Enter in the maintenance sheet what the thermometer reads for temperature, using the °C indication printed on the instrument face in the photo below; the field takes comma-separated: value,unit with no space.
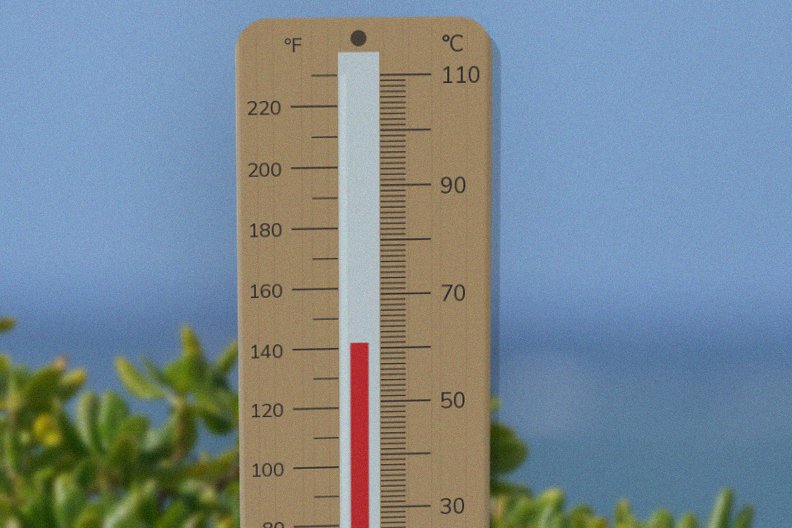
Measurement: 61,°C
